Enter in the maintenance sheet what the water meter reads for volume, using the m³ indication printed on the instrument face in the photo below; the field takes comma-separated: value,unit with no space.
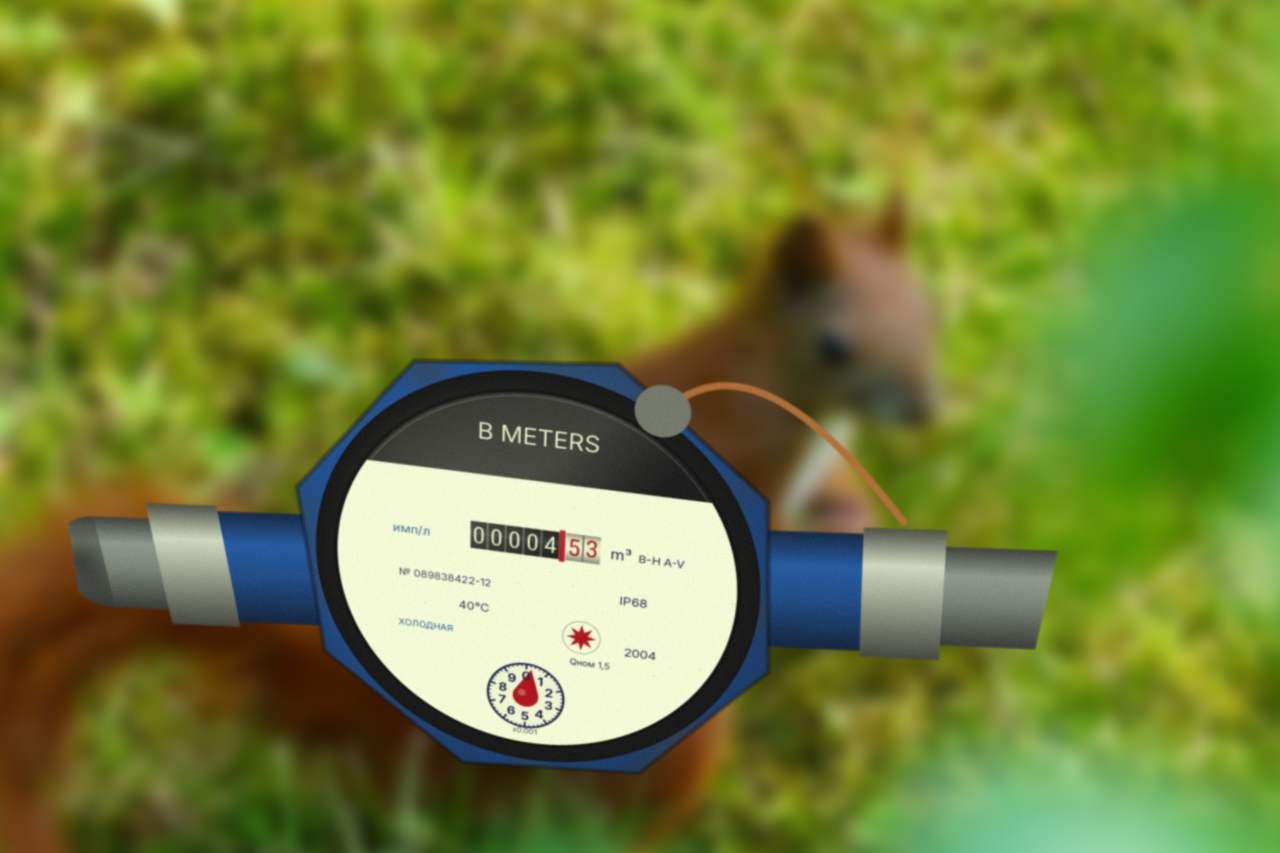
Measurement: 4.530,m³
